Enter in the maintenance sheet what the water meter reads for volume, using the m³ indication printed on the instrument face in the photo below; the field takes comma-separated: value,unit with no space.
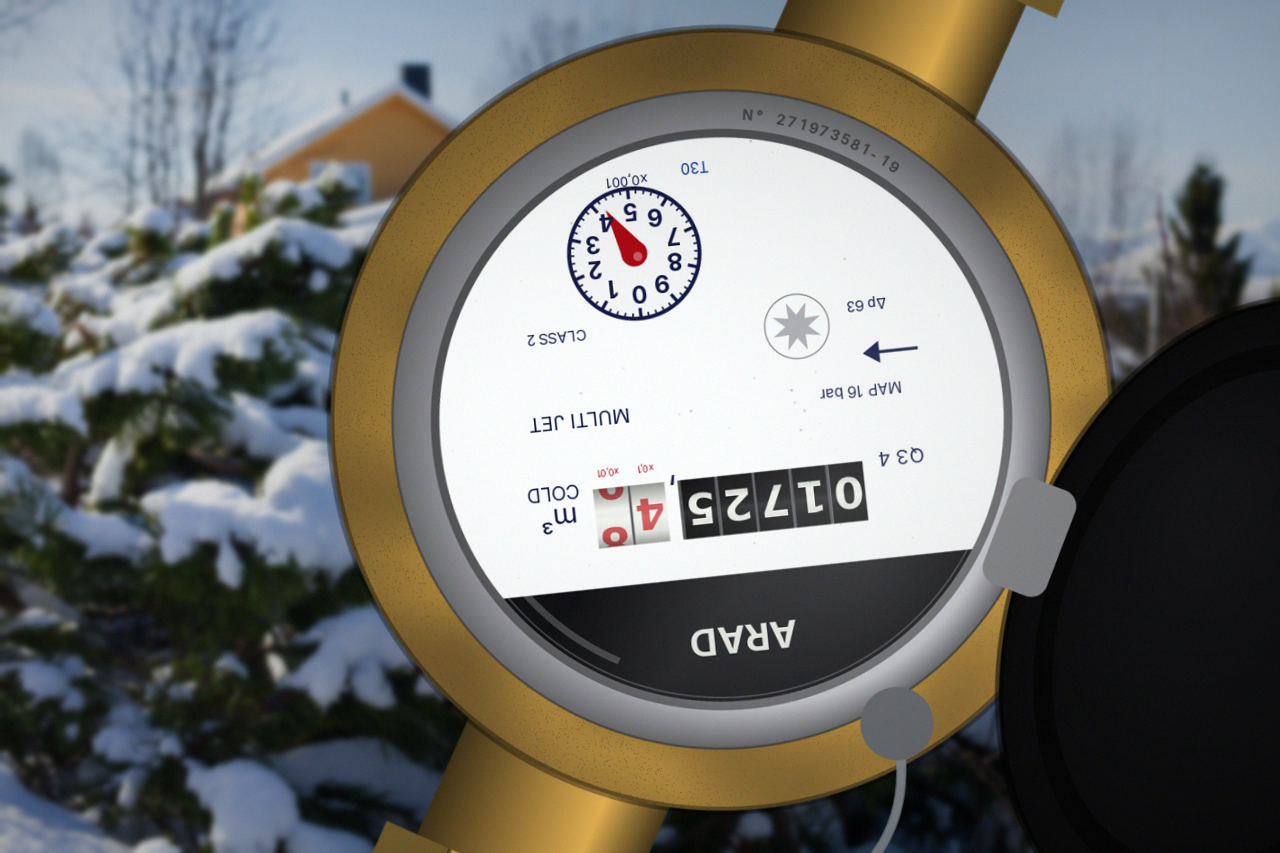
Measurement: 1725.484,m³
